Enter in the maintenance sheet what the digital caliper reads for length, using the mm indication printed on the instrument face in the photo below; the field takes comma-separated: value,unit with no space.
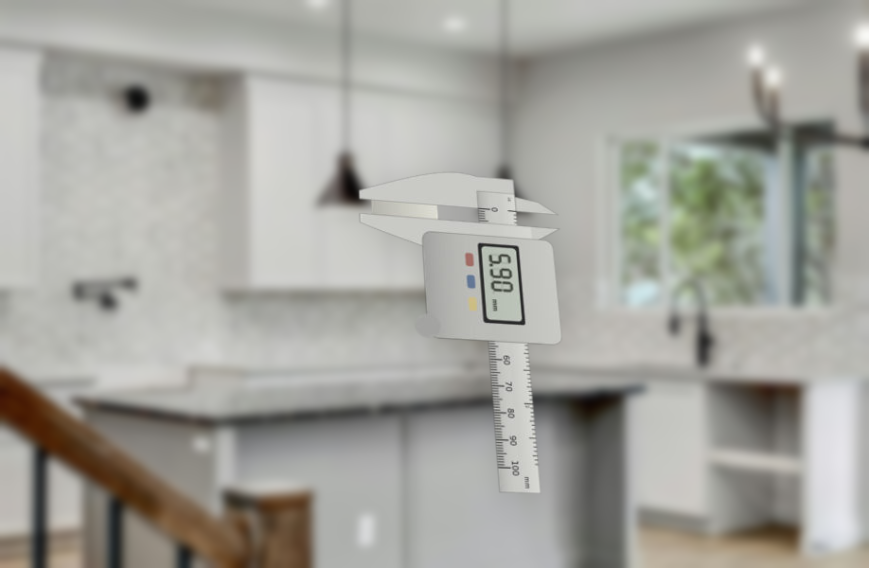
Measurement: 5.90,mm
